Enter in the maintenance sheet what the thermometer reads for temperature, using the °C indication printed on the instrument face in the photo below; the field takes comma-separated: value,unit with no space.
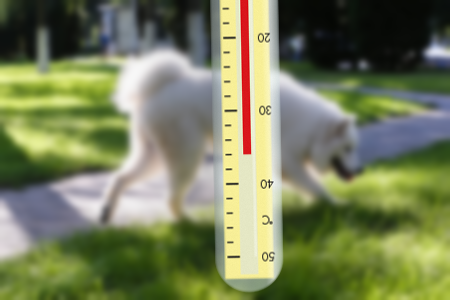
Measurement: 36,°C
